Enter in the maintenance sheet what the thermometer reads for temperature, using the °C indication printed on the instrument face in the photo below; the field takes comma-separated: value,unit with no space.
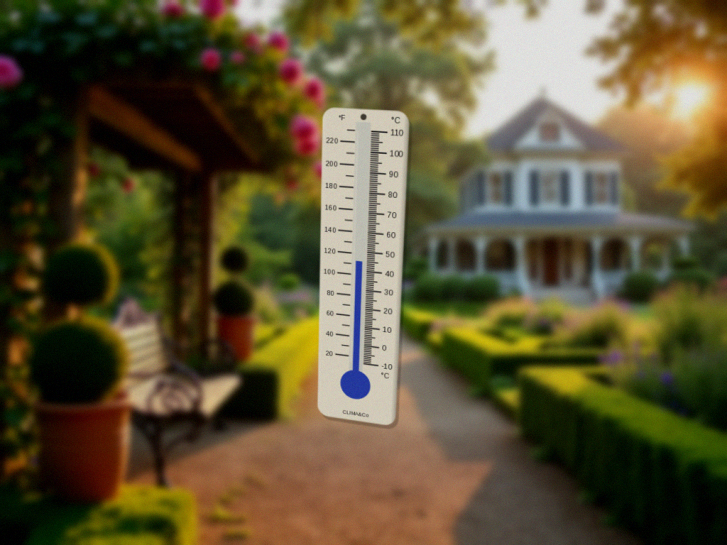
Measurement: 45,°C
